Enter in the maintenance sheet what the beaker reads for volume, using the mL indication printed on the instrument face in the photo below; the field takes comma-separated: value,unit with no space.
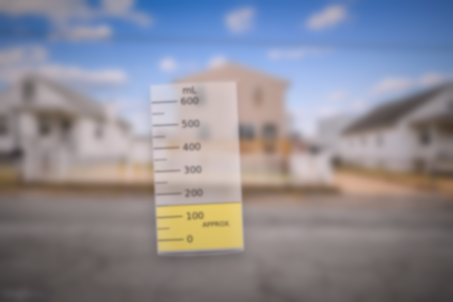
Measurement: 150,mL
